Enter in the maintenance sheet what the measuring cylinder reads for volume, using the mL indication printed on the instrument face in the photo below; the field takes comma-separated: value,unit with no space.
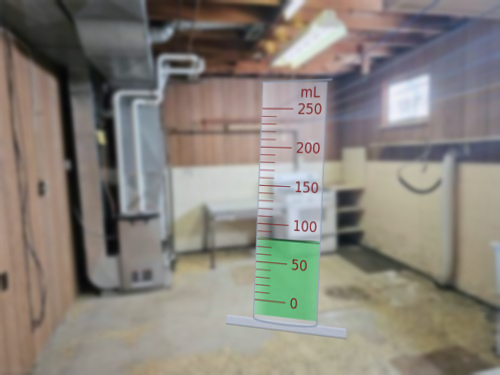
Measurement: 80,mL
